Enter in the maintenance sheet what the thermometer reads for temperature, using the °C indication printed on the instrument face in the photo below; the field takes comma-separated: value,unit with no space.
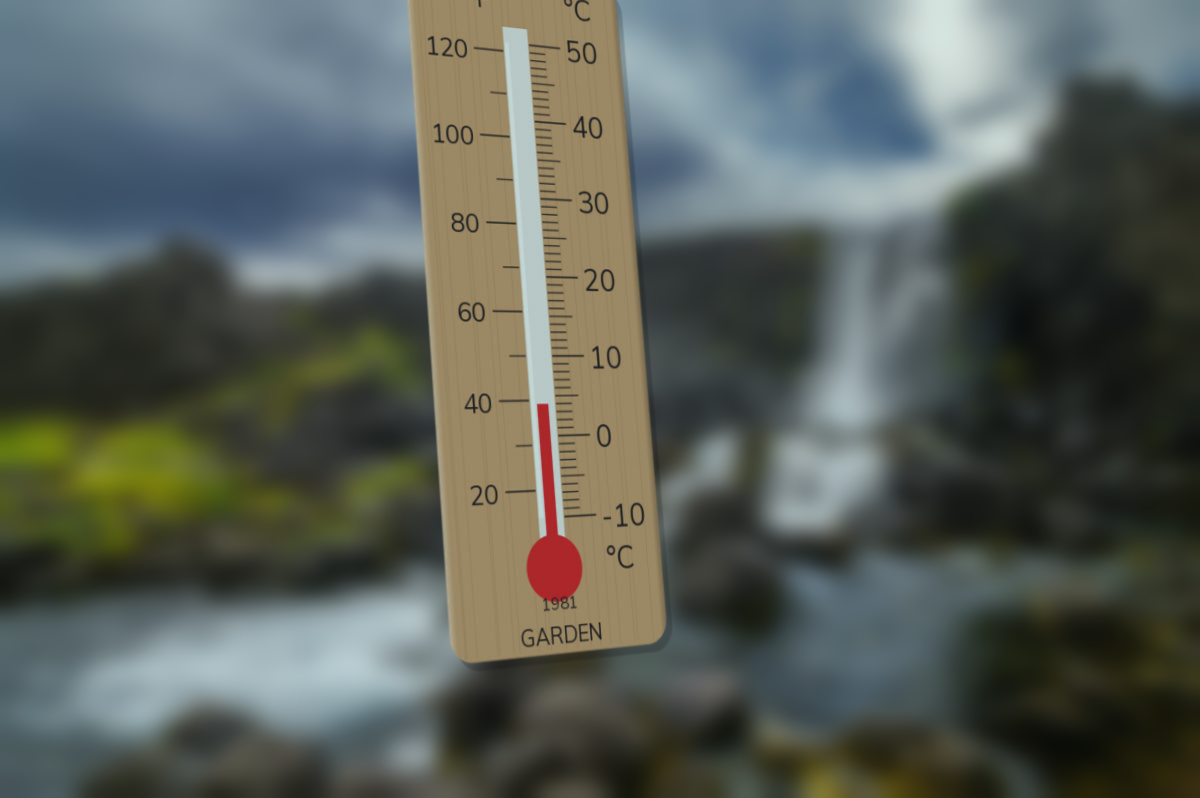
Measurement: 4,°C
